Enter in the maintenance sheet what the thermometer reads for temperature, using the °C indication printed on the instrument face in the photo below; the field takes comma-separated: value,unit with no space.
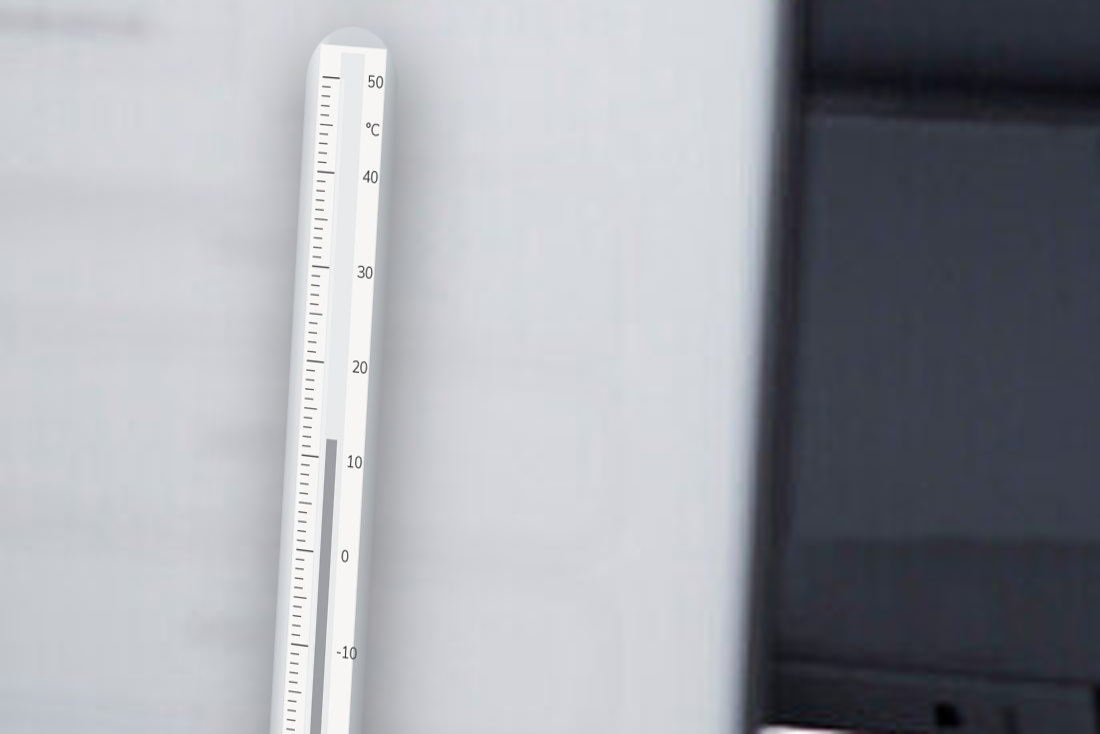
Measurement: 12,°C
